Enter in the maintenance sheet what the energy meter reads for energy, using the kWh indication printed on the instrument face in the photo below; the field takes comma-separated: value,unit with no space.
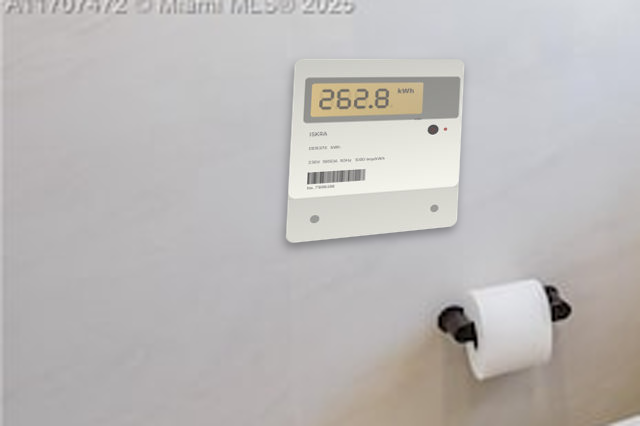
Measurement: 262.8,kWh
